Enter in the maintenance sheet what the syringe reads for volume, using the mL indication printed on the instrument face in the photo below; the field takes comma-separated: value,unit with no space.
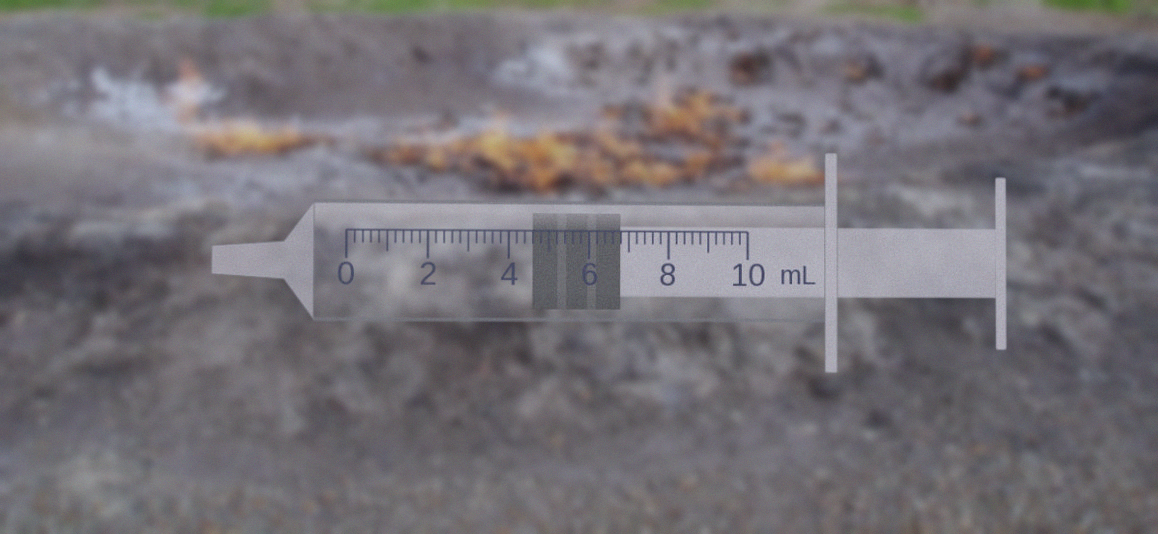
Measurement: 4.6,mL
